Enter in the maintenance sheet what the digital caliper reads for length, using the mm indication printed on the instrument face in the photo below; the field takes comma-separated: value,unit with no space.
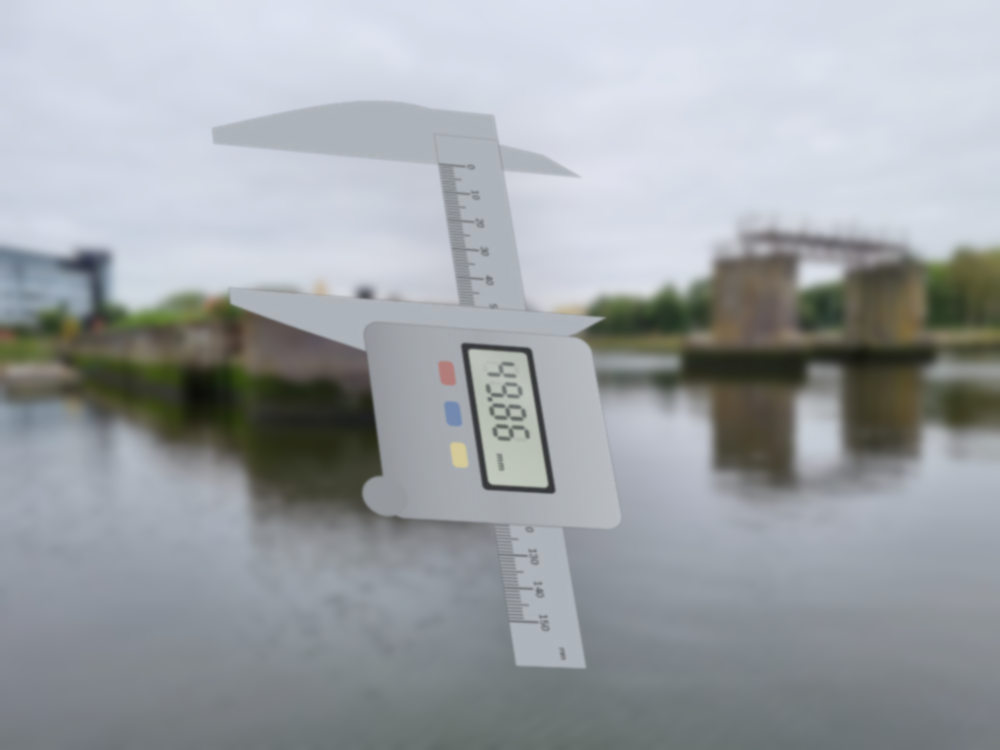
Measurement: 49.86,mm
